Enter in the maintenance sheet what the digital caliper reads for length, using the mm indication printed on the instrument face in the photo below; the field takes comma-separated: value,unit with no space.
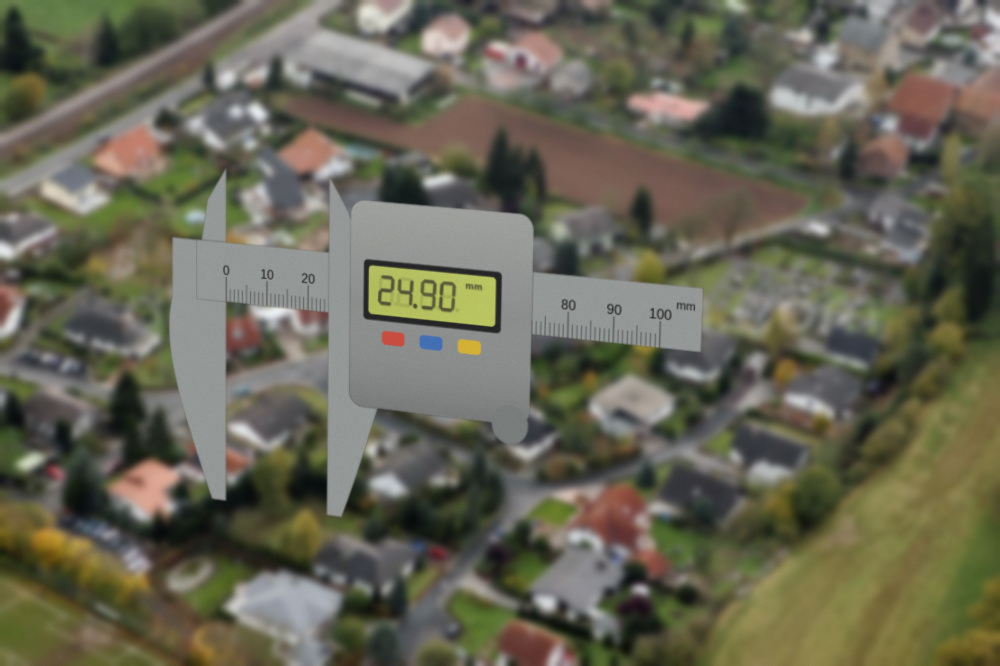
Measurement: 24.90,mm
